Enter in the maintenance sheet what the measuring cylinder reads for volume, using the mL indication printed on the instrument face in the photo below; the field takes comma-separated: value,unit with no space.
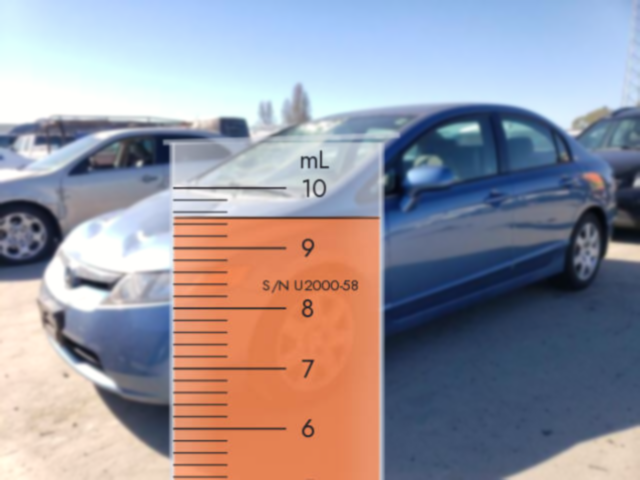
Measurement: 9.5,mL
